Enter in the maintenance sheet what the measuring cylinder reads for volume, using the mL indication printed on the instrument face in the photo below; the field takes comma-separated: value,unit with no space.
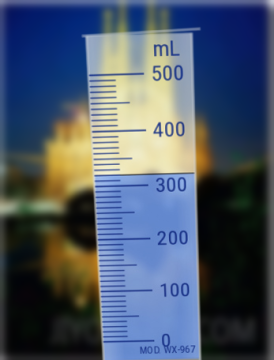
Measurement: 320,mL
